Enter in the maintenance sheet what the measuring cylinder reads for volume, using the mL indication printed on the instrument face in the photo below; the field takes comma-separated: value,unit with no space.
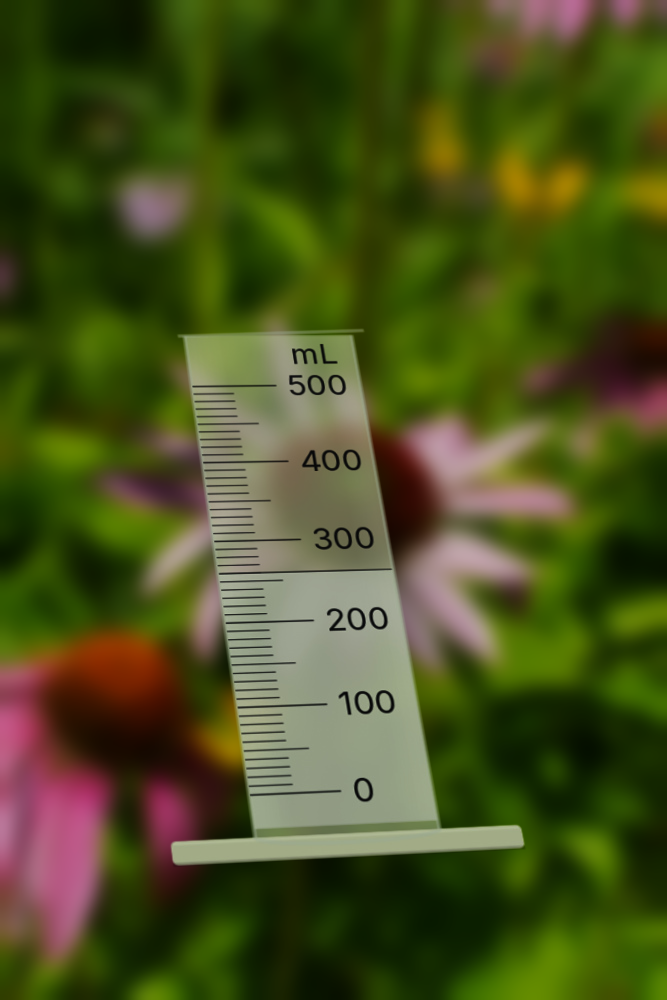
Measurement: 260,mL
